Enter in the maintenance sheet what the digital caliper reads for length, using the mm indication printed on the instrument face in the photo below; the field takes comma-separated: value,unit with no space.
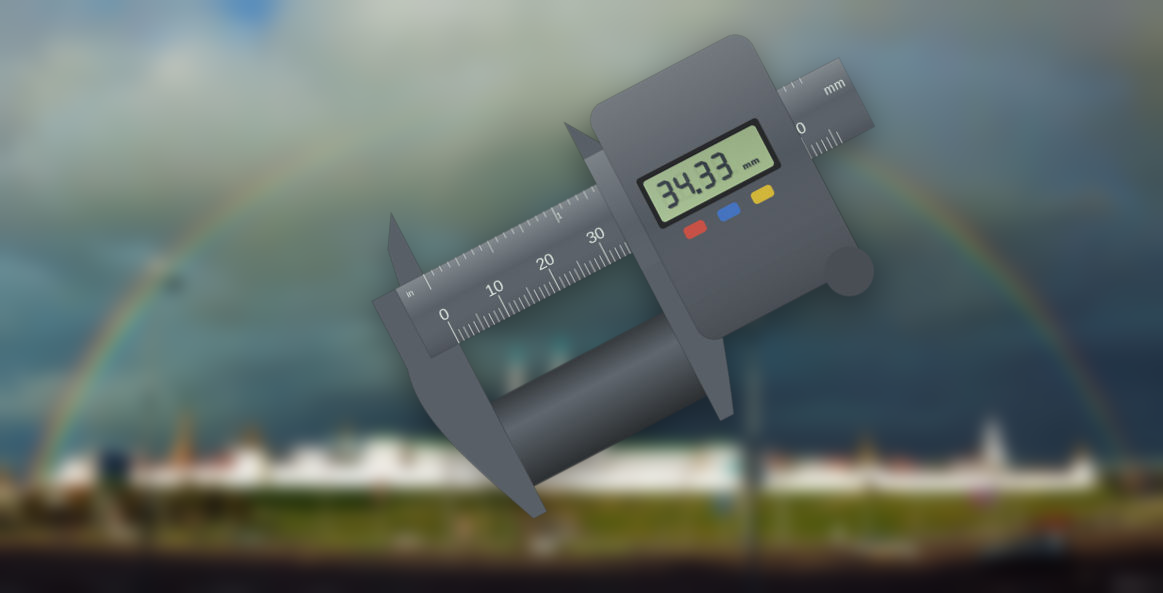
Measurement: 34.33,mm
